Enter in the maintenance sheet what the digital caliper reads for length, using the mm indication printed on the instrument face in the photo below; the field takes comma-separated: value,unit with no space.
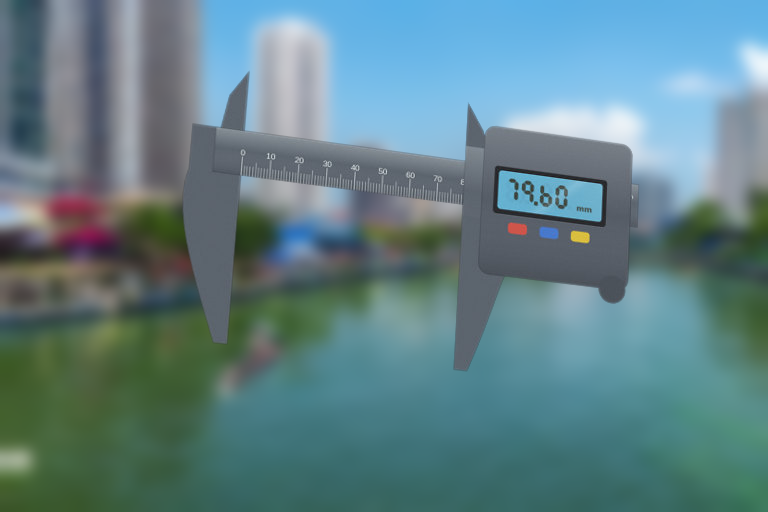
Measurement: 79.60,mm
